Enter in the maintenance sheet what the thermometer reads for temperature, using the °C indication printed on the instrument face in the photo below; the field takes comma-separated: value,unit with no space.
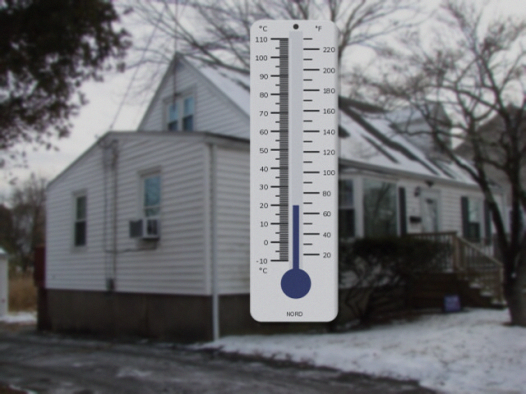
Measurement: 20,°C
